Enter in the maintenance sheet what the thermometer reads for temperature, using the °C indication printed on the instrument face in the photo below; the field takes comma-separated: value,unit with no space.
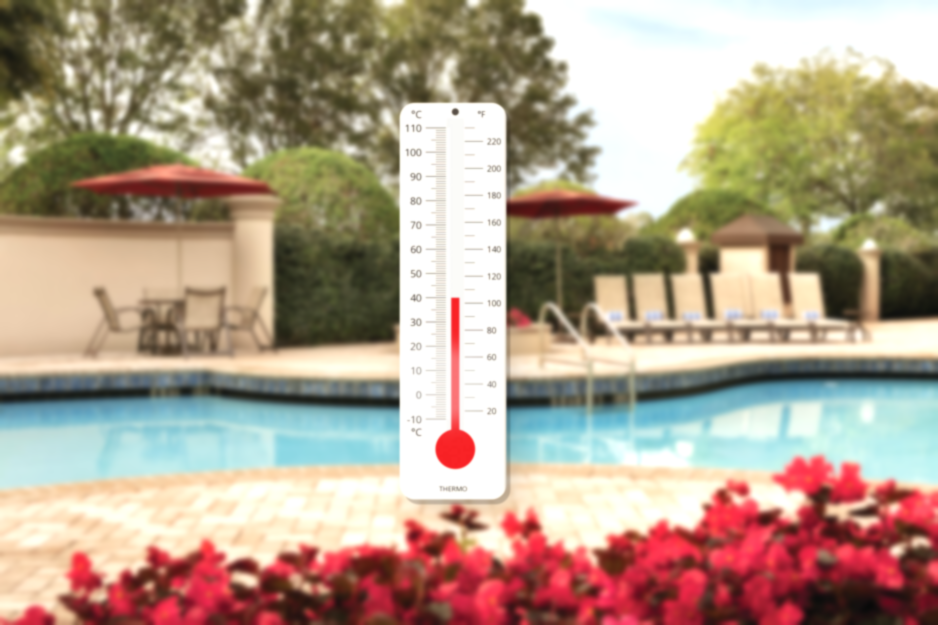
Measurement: 40,°C
